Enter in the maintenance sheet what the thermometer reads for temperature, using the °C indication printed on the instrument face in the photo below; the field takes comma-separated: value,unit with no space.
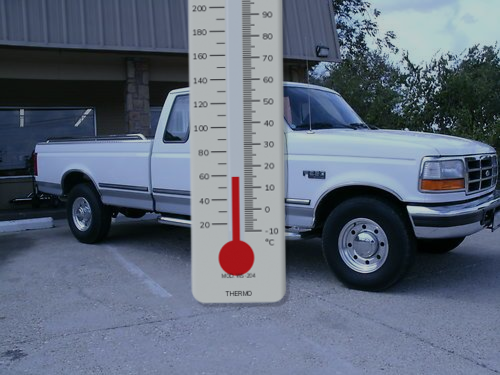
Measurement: 15,°C
